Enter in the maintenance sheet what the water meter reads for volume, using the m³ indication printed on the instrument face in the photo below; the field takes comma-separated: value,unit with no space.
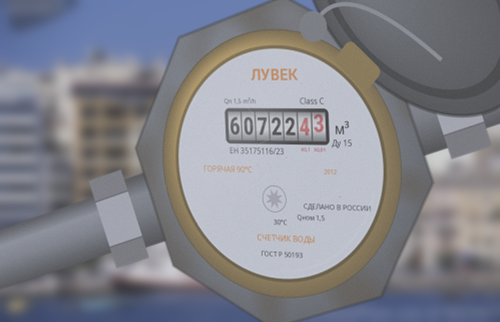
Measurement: 60722.43,m³
